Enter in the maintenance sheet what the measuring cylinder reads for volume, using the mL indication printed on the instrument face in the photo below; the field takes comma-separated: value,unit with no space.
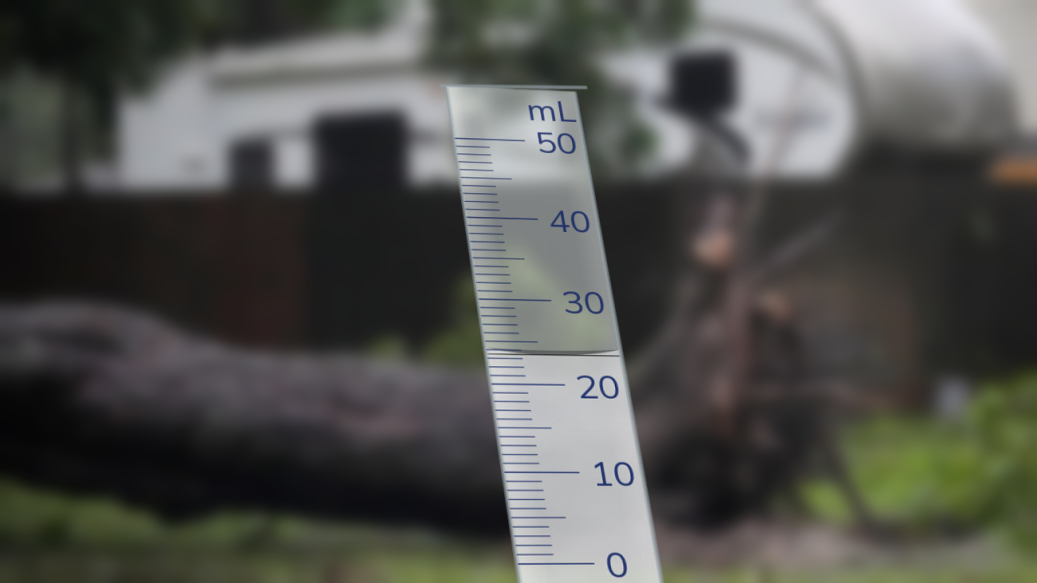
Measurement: 23.5,mL
